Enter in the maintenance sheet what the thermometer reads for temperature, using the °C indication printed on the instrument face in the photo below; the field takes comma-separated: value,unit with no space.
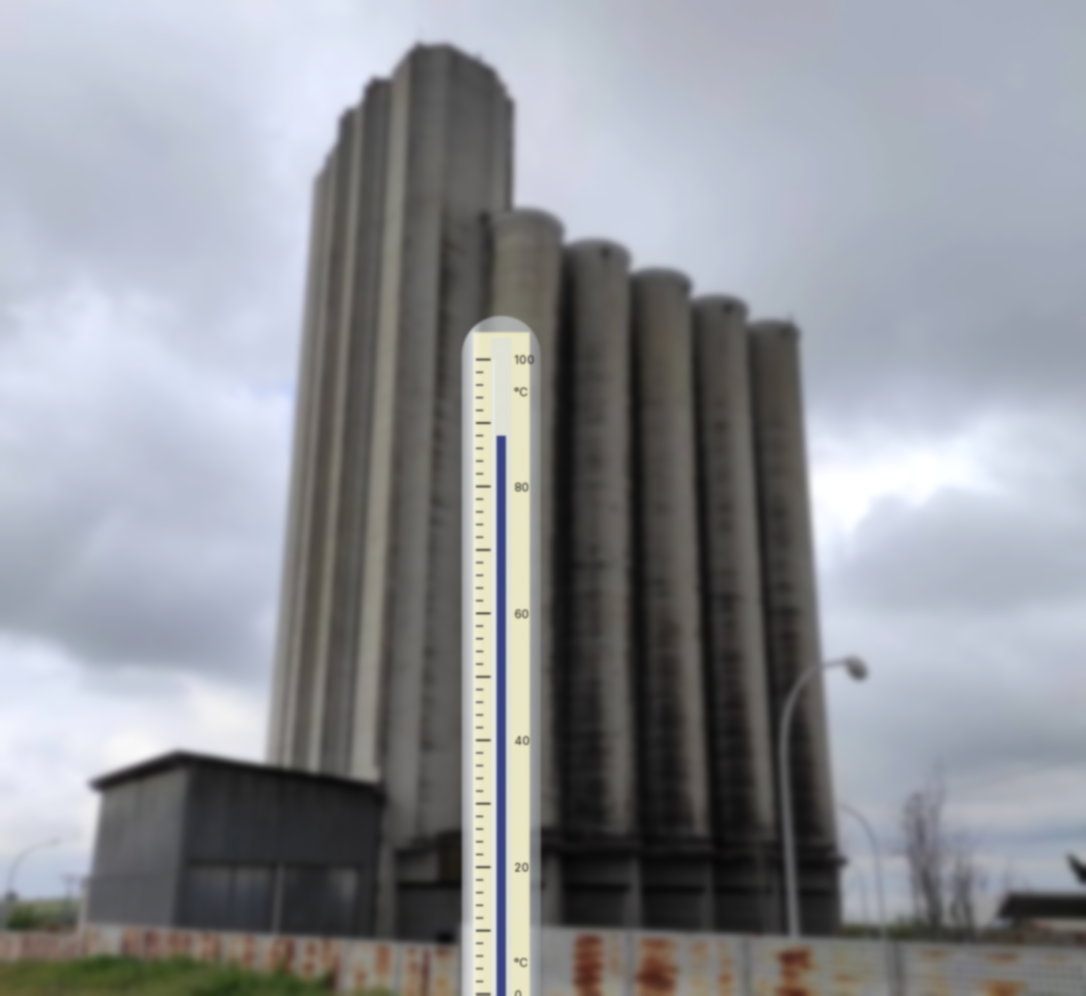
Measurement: 88,°C
